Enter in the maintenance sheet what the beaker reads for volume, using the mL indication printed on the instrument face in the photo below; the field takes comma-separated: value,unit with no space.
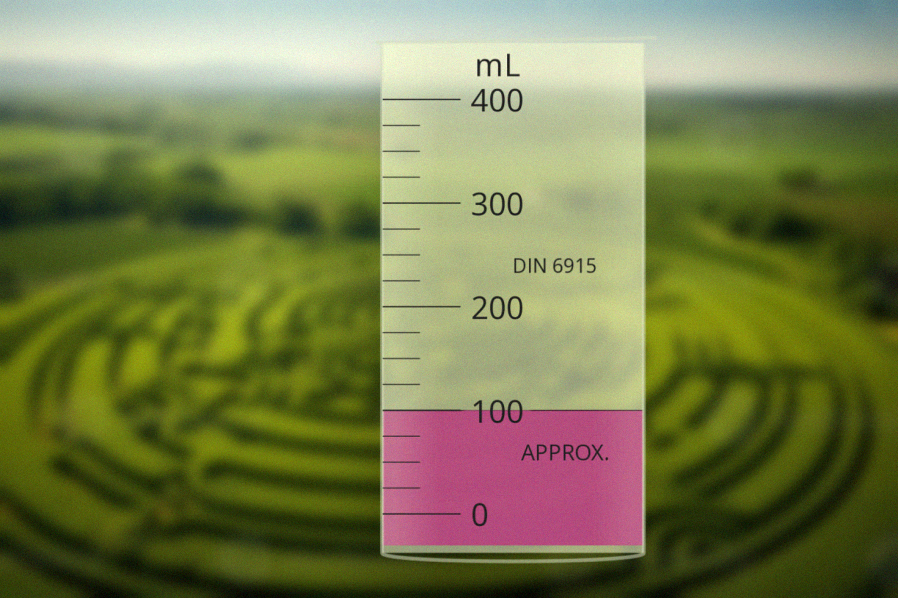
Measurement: 100,mL
